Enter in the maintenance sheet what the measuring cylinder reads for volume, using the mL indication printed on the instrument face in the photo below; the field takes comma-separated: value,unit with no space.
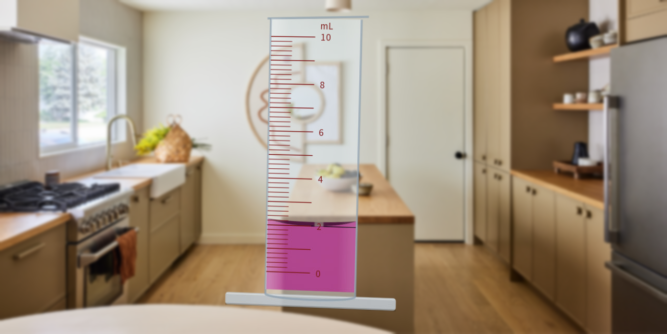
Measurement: 2,mL
